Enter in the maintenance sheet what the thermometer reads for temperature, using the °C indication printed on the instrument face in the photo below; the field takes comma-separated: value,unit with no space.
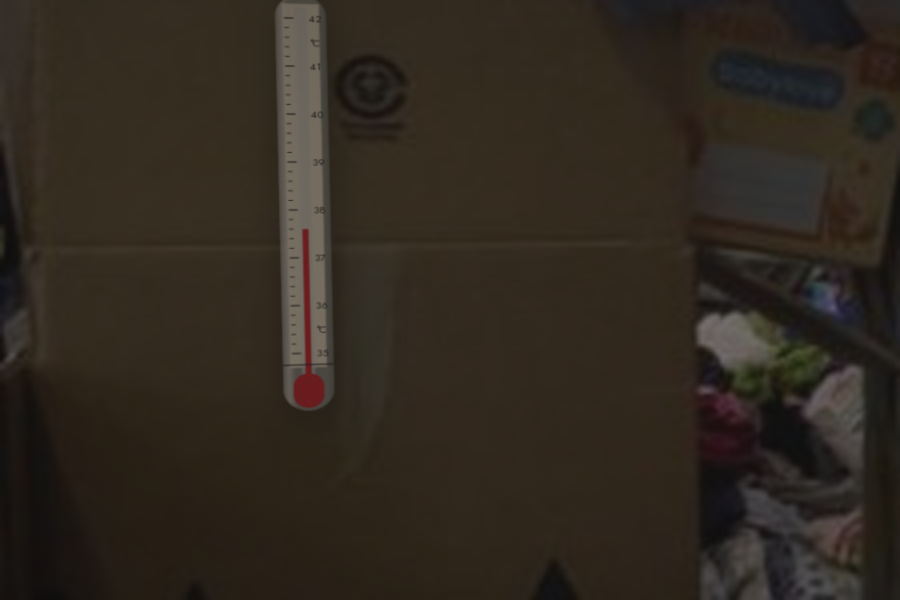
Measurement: 37.6,°C
